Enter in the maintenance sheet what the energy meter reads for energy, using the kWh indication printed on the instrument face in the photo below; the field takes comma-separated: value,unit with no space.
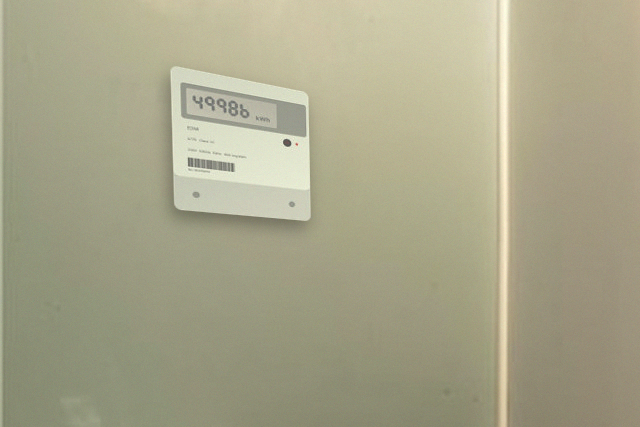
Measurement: 49986,kWh
